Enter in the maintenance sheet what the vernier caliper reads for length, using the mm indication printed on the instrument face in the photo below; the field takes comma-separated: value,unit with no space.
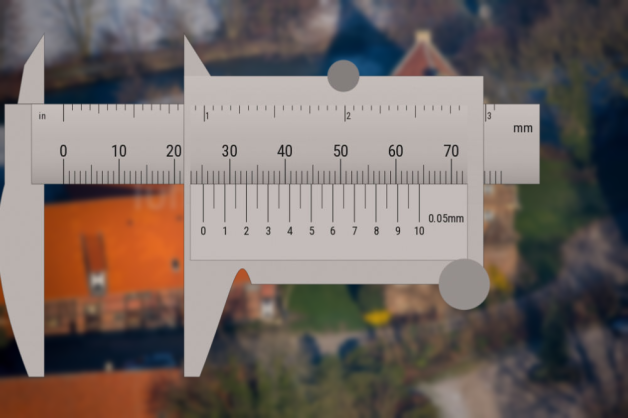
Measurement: 25.2,mm
